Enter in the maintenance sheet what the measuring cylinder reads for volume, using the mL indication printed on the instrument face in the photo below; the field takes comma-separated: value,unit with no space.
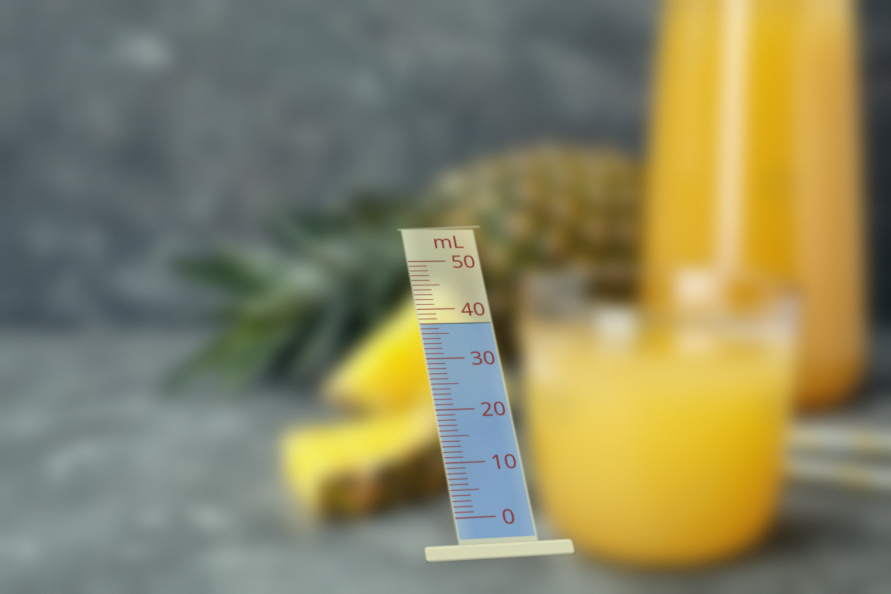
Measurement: 37,mL
